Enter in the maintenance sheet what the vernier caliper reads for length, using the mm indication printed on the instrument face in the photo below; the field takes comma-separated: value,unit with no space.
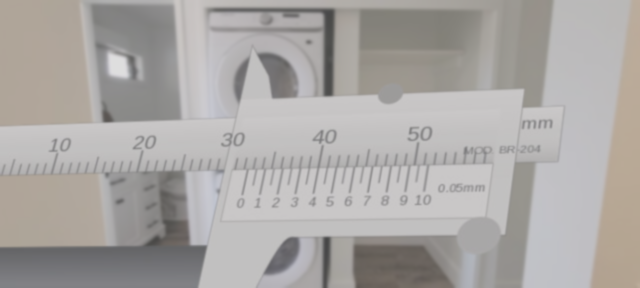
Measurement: 32.4,mm
